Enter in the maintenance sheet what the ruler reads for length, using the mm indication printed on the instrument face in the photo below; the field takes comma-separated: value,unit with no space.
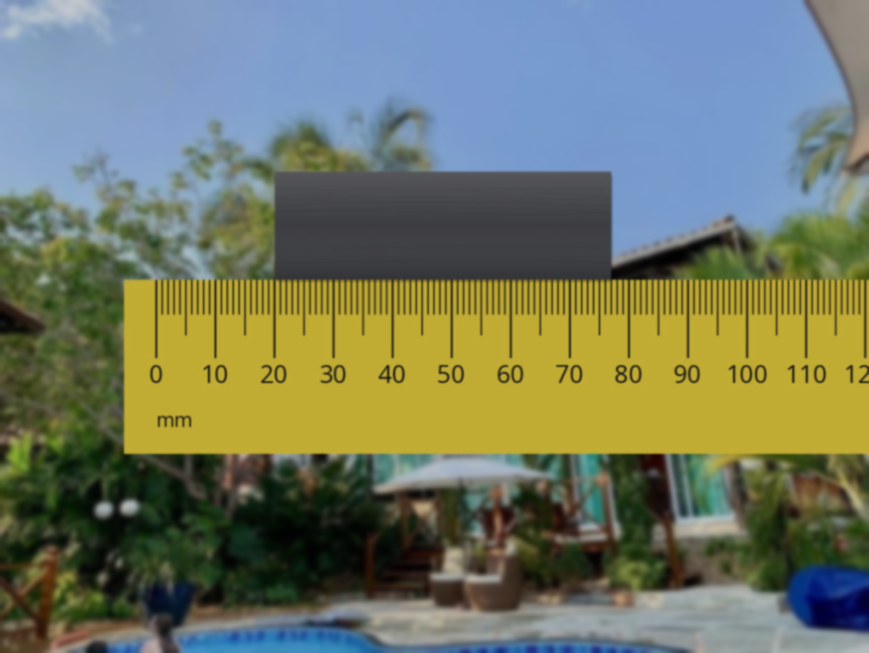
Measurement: 57,mm
